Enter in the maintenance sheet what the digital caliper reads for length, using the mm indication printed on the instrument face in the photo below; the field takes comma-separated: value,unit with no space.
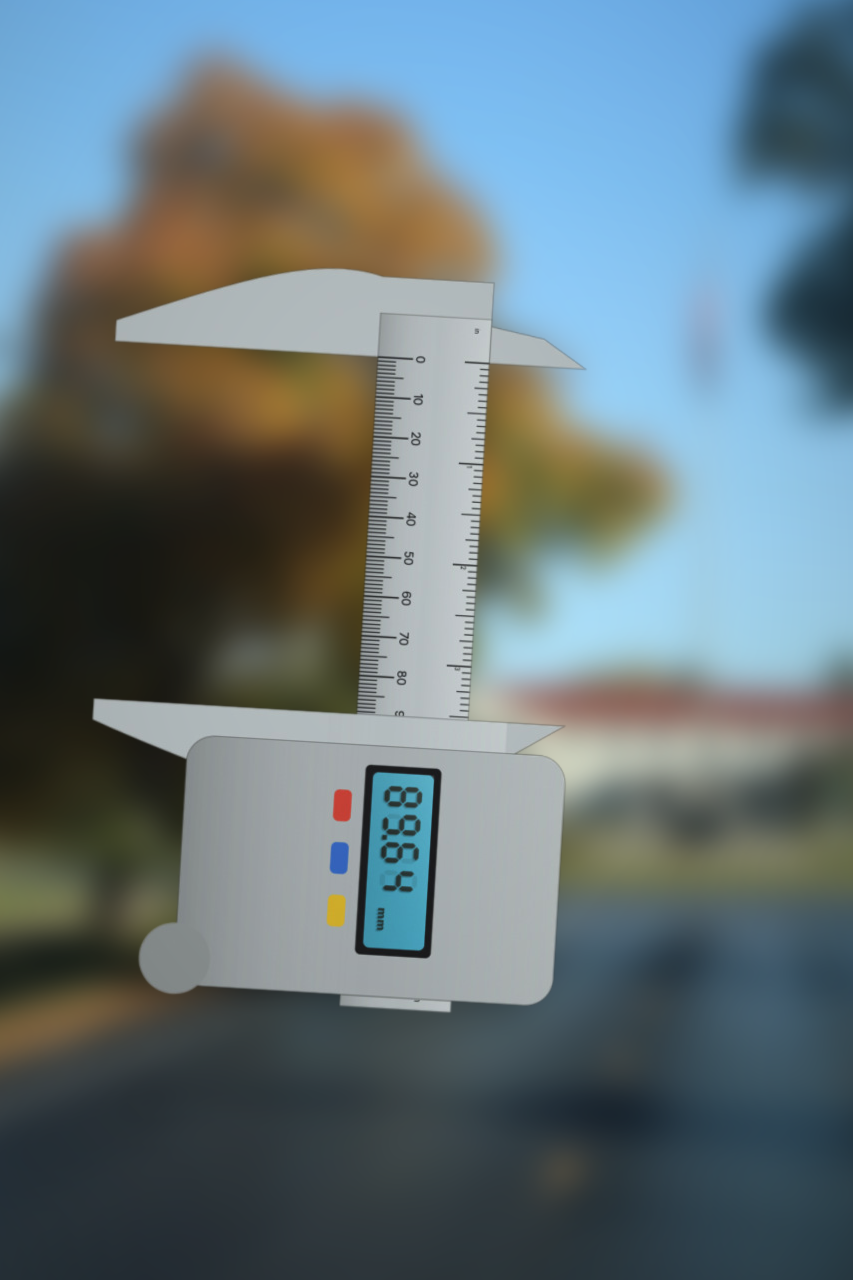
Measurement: 89.64,mm
